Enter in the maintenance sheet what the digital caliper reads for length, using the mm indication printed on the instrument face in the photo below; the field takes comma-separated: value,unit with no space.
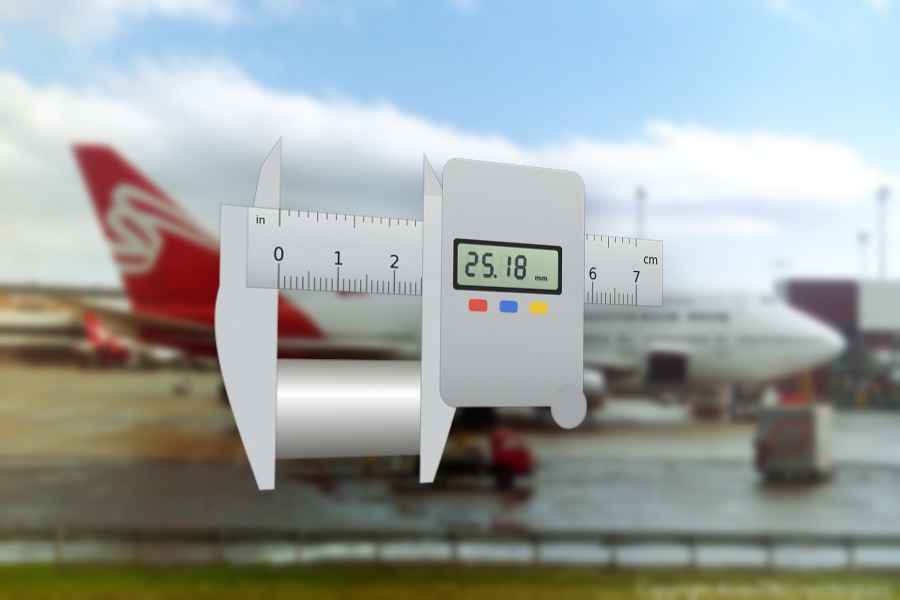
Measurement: 25.18,mm
